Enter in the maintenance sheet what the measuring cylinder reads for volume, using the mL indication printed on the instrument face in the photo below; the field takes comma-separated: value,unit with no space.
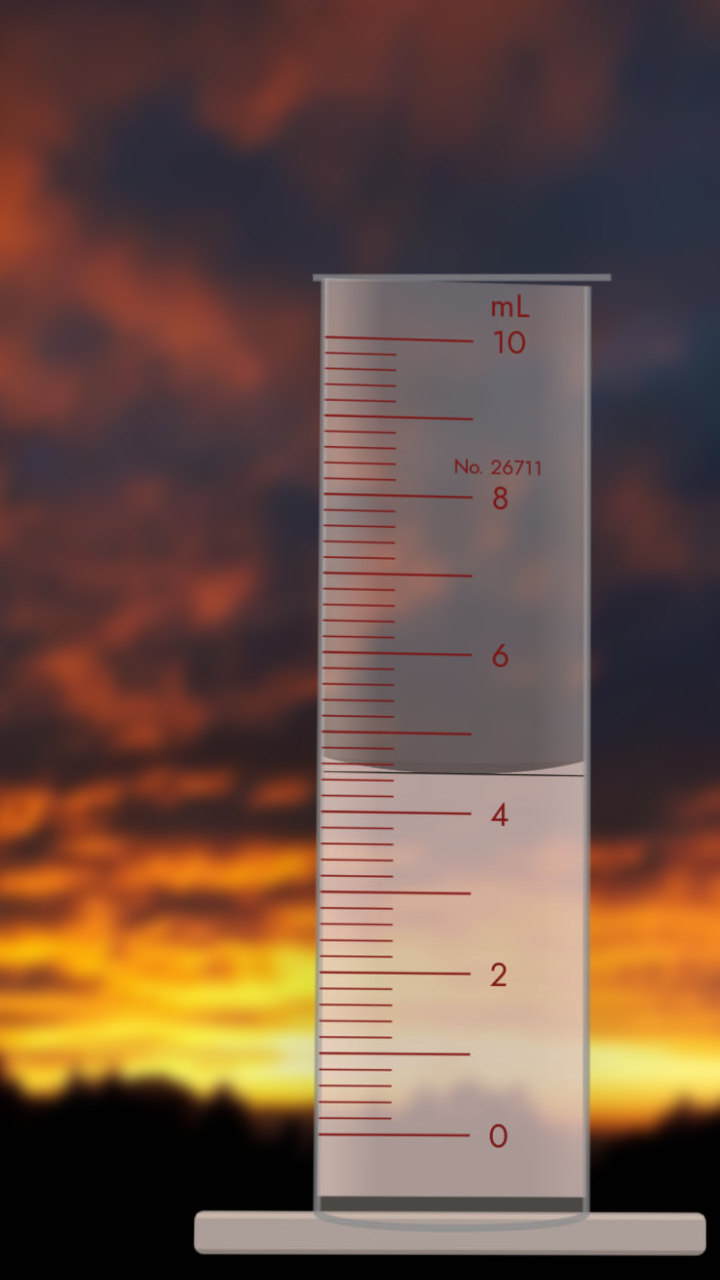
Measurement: 4.5,mL
